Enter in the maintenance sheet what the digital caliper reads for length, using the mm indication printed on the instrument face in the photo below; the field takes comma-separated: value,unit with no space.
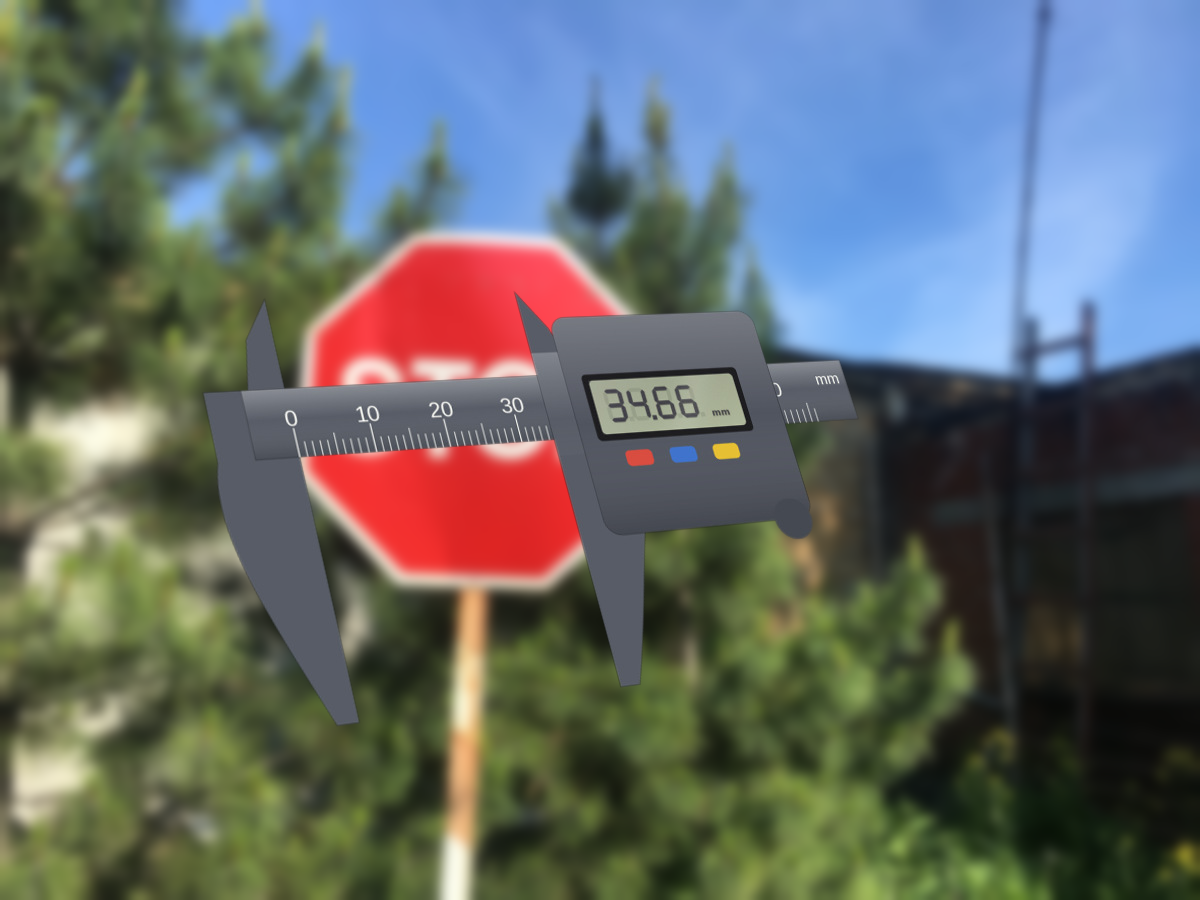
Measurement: 34.66,mm
